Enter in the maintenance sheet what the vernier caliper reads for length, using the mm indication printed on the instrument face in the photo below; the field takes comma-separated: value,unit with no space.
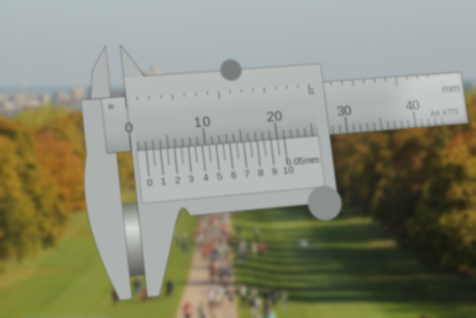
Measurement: 2.0,mm
